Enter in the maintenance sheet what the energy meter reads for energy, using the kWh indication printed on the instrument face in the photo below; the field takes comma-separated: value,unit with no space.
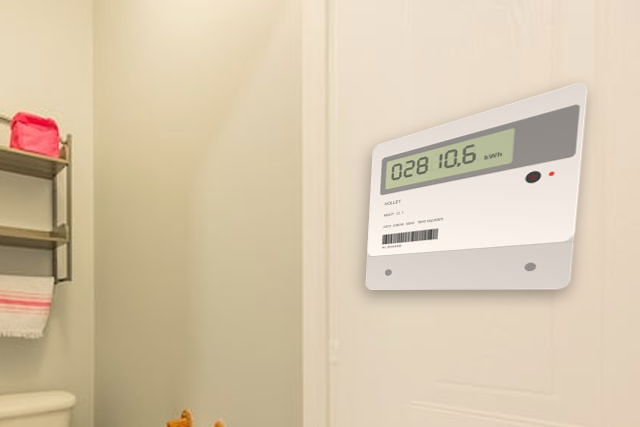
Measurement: 2810.6,kWh
